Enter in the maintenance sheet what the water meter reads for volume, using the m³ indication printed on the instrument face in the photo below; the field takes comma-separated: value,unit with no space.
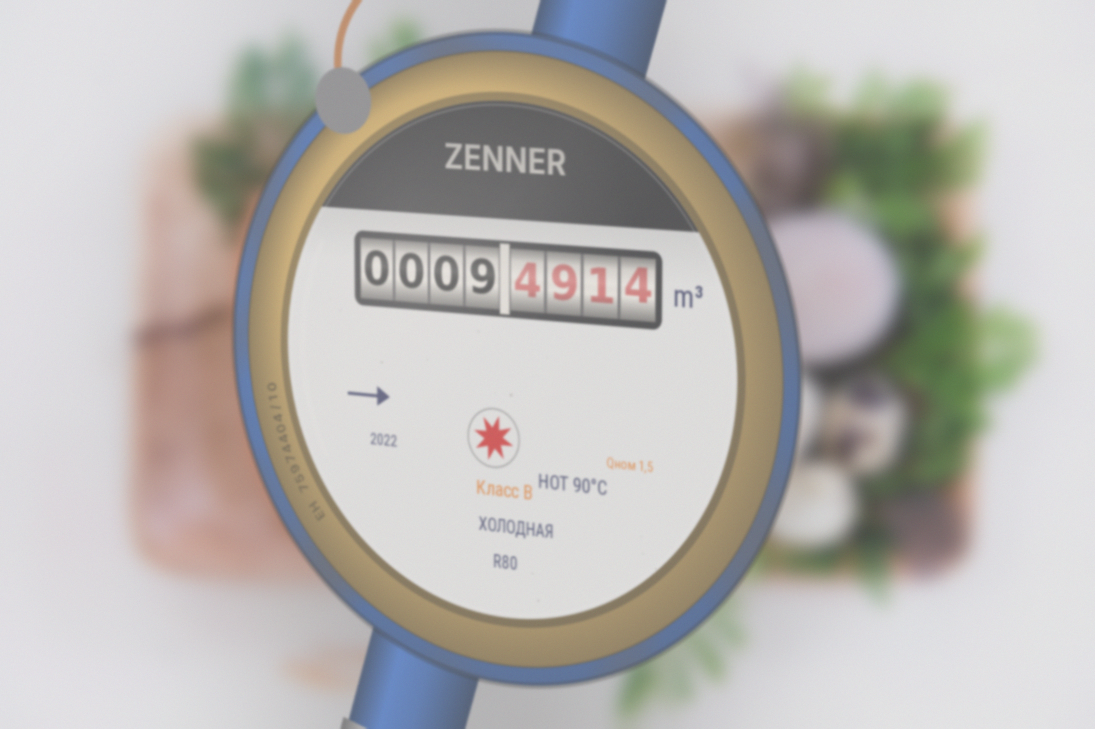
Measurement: 9.4914,m³
